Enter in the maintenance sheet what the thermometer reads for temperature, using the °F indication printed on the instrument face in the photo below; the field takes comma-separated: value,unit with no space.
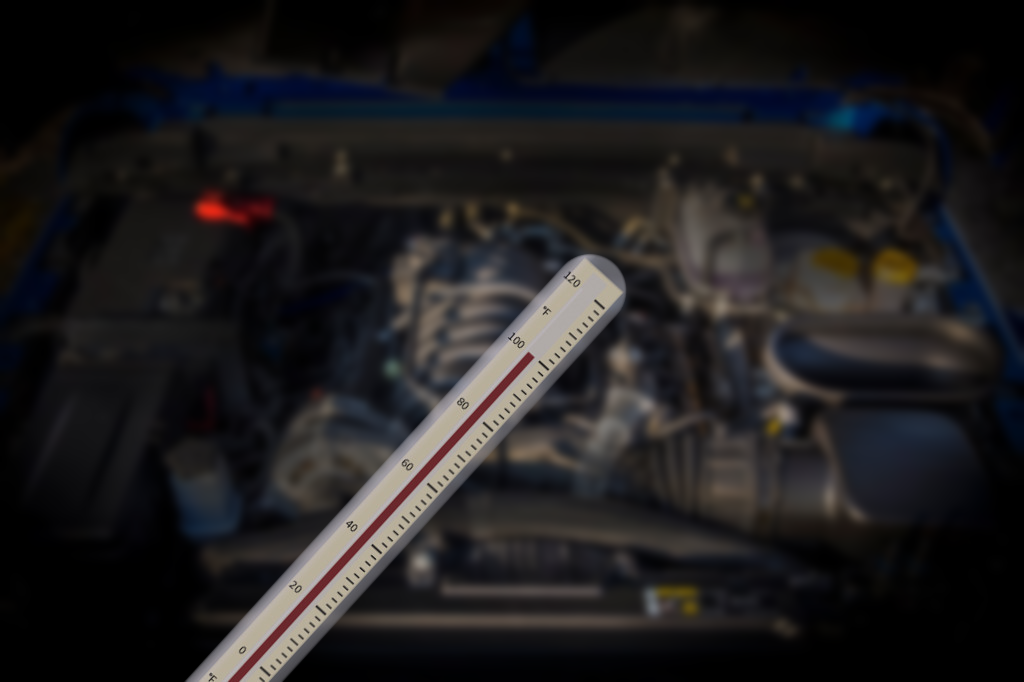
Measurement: 100,°F
